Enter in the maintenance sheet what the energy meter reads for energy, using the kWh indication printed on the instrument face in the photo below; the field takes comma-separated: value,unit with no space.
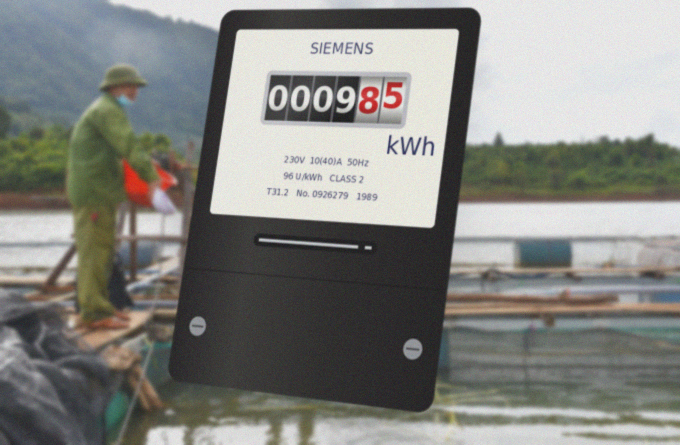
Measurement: 9.85,kWh
